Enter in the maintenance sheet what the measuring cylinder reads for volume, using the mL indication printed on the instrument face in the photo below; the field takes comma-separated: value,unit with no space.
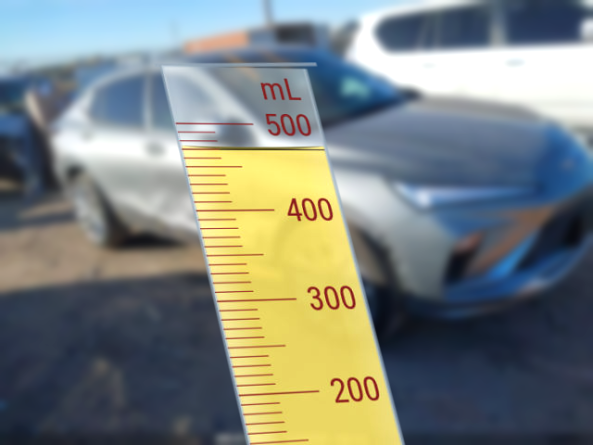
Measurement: 470,mL
